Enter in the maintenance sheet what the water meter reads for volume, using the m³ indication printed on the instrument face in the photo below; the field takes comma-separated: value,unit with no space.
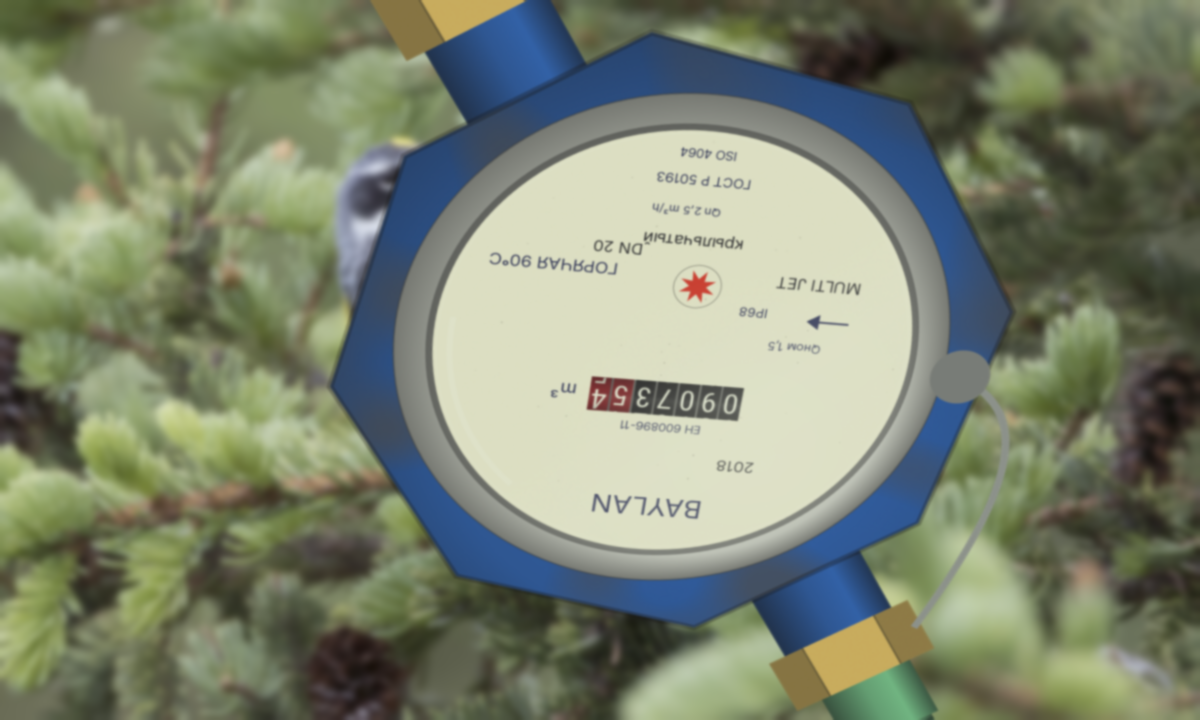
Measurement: 9073.54,m³
